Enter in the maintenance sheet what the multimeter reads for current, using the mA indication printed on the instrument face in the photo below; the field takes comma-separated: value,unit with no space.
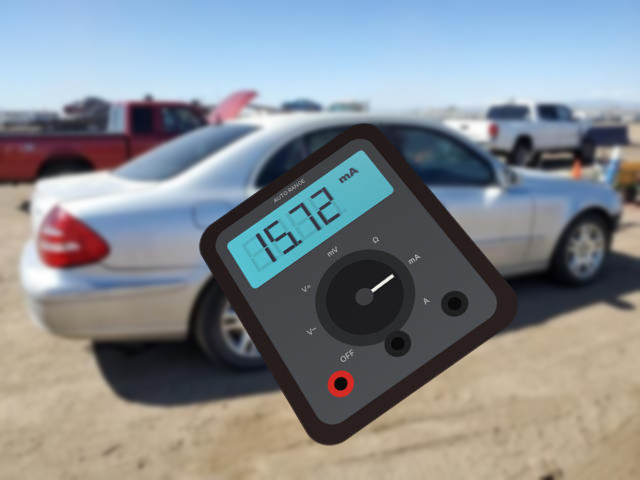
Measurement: 15.72,mA
